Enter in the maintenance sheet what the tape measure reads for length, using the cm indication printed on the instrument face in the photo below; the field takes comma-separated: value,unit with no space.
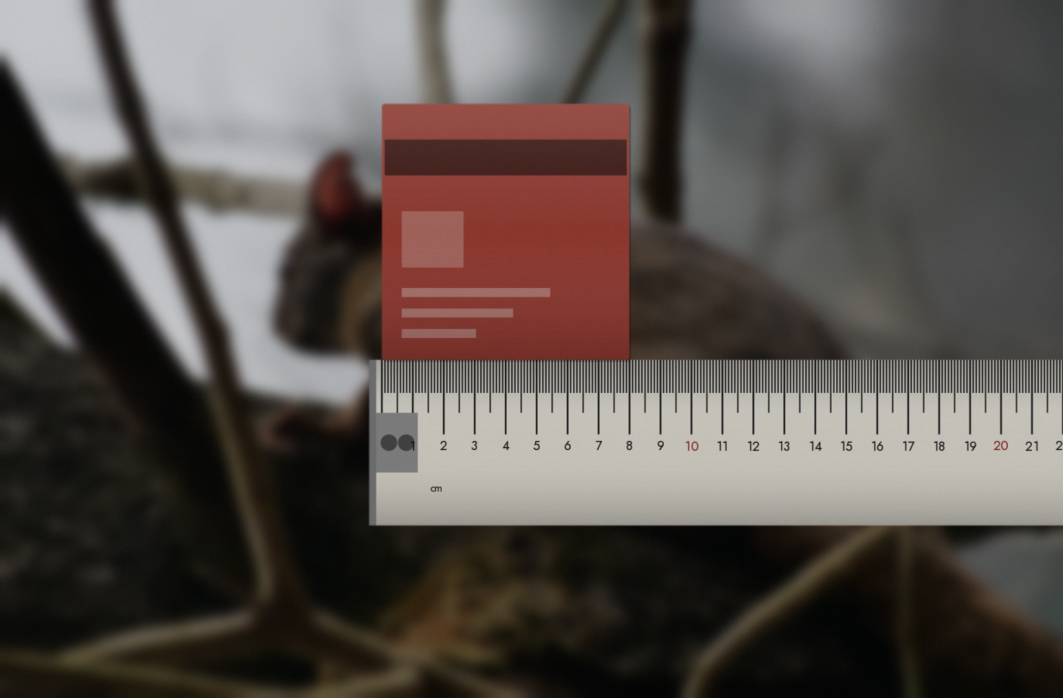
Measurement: 8,cm
